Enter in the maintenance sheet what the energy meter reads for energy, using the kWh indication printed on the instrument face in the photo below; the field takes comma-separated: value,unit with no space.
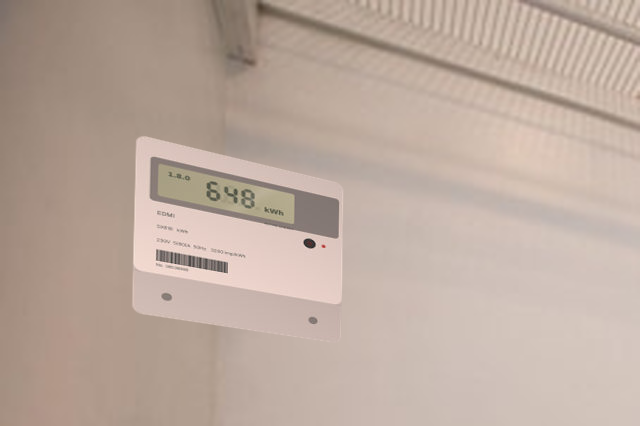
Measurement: 648,kWh
